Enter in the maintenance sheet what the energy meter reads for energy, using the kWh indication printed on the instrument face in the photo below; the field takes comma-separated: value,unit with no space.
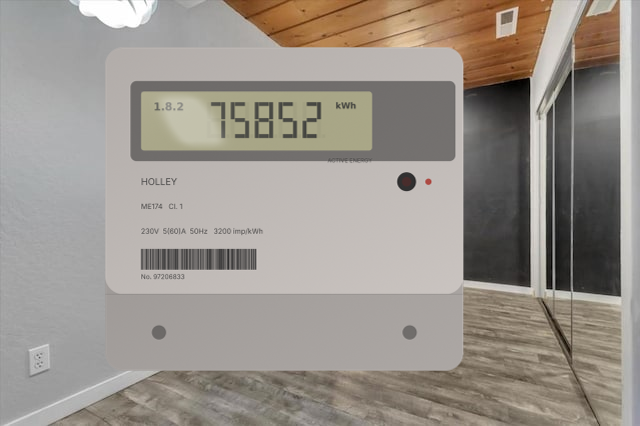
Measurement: 75852,kWh
